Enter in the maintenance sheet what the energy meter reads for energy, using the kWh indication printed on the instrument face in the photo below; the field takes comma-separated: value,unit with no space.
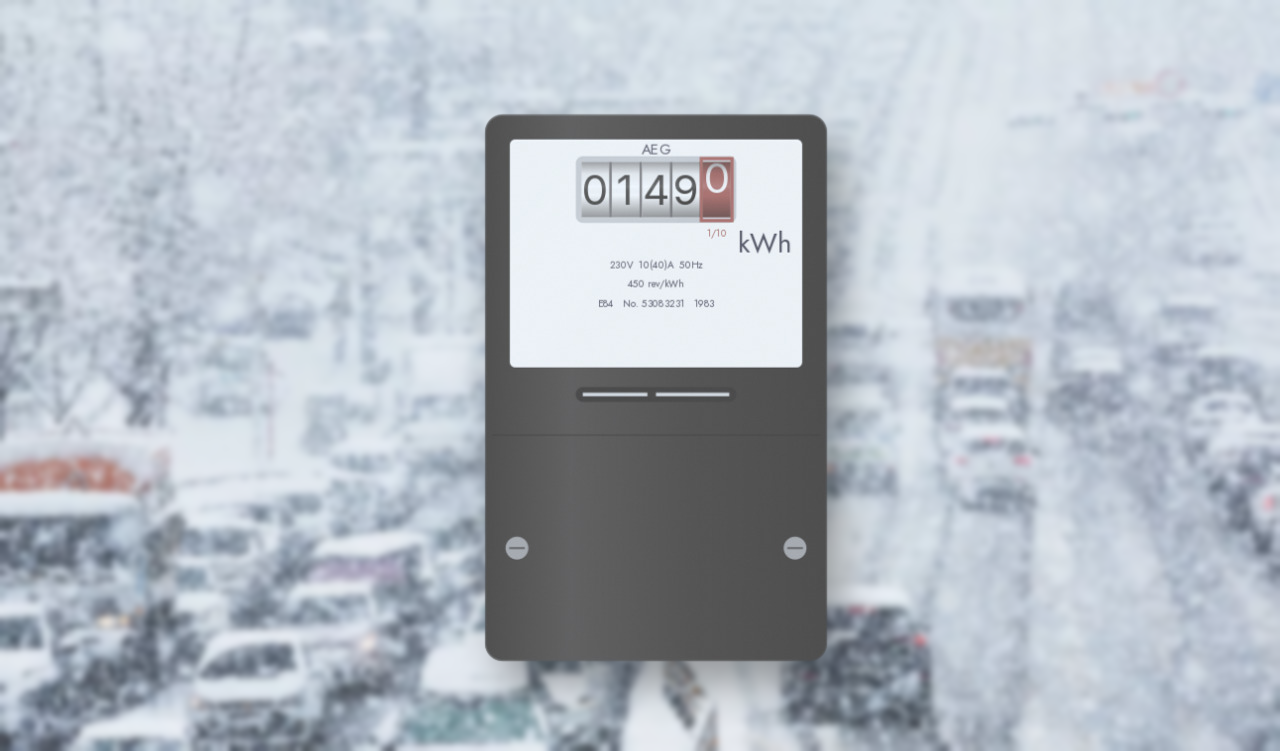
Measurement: 149.0,kWh
